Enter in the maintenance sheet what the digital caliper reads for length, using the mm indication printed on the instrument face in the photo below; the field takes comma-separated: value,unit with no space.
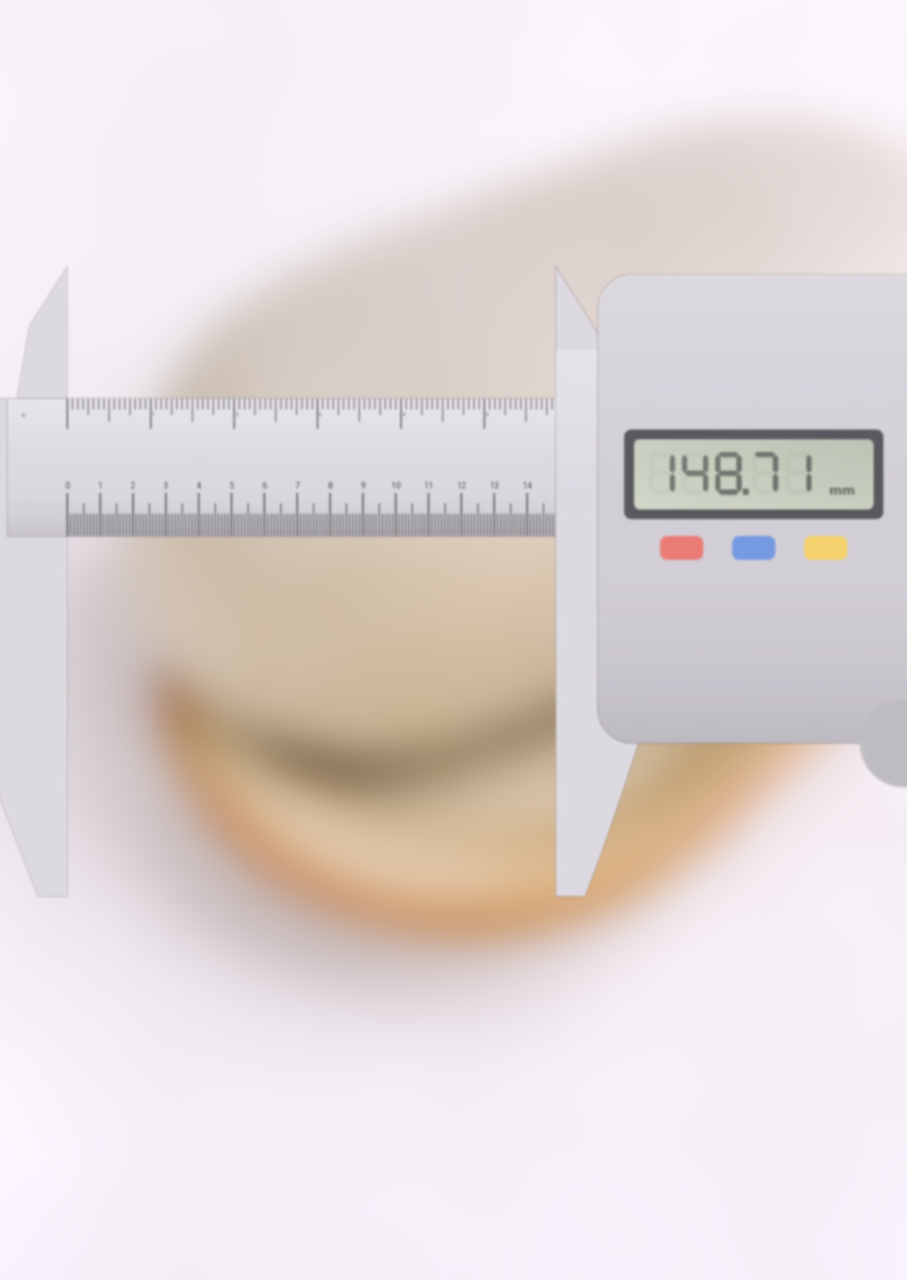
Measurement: 148.71,mm
